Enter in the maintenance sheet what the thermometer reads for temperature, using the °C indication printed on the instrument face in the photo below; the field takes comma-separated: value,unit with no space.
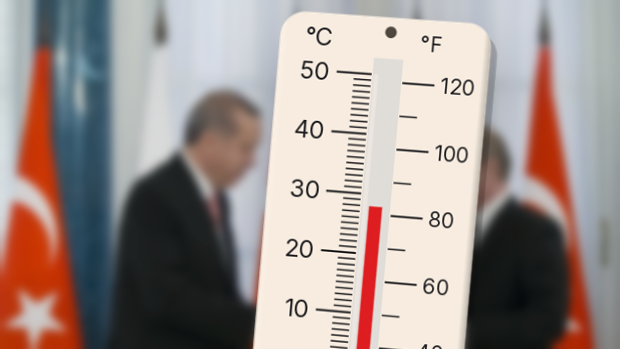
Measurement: 28,°C
